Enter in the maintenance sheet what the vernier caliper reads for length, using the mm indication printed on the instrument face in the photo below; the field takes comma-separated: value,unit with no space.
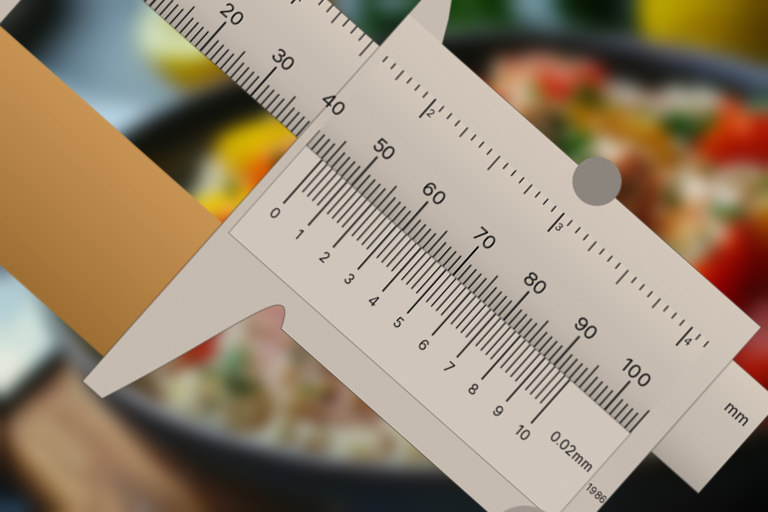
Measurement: 44.2,mm
